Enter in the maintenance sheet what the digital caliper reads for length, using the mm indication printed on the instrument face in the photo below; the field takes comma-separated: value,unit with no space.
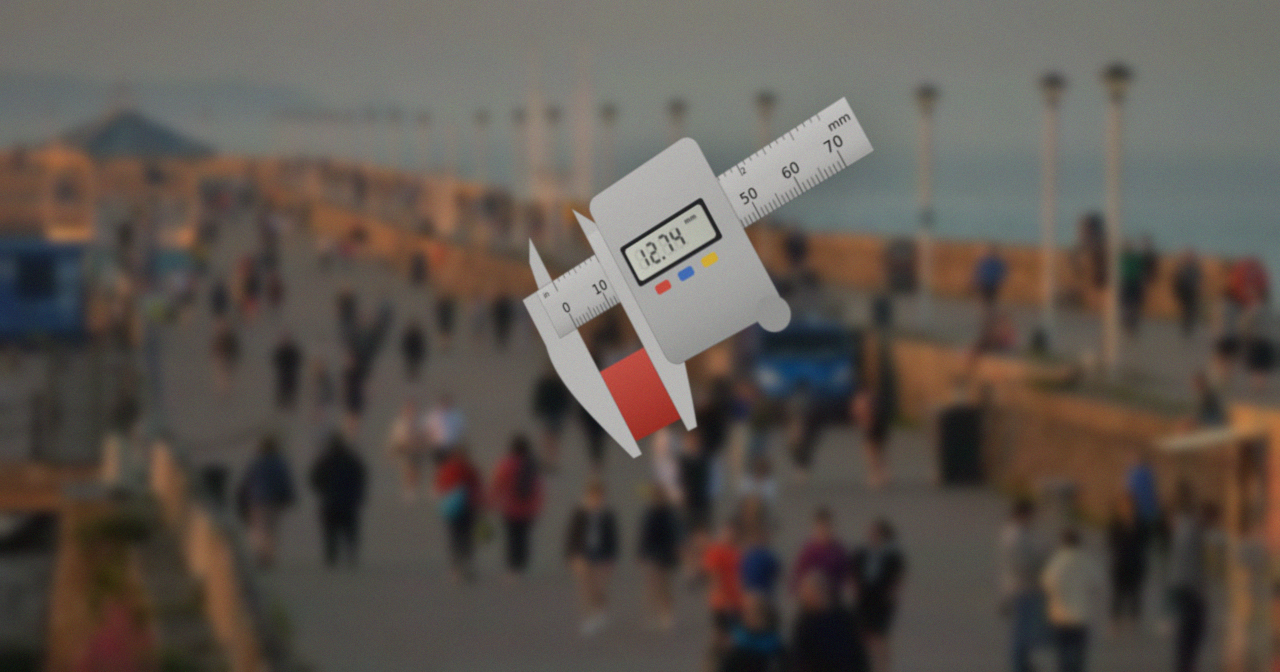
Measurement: 12.74,mm
